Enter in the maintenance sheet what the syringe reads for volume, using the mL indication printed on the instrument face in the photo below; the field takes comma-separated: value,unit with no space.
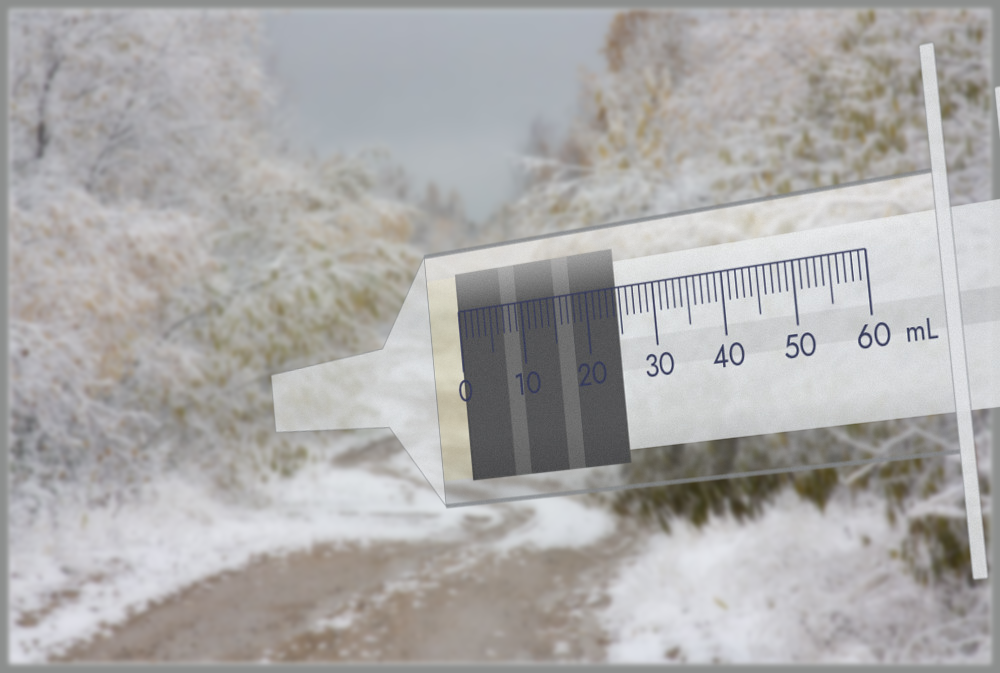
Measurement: 0,mL
